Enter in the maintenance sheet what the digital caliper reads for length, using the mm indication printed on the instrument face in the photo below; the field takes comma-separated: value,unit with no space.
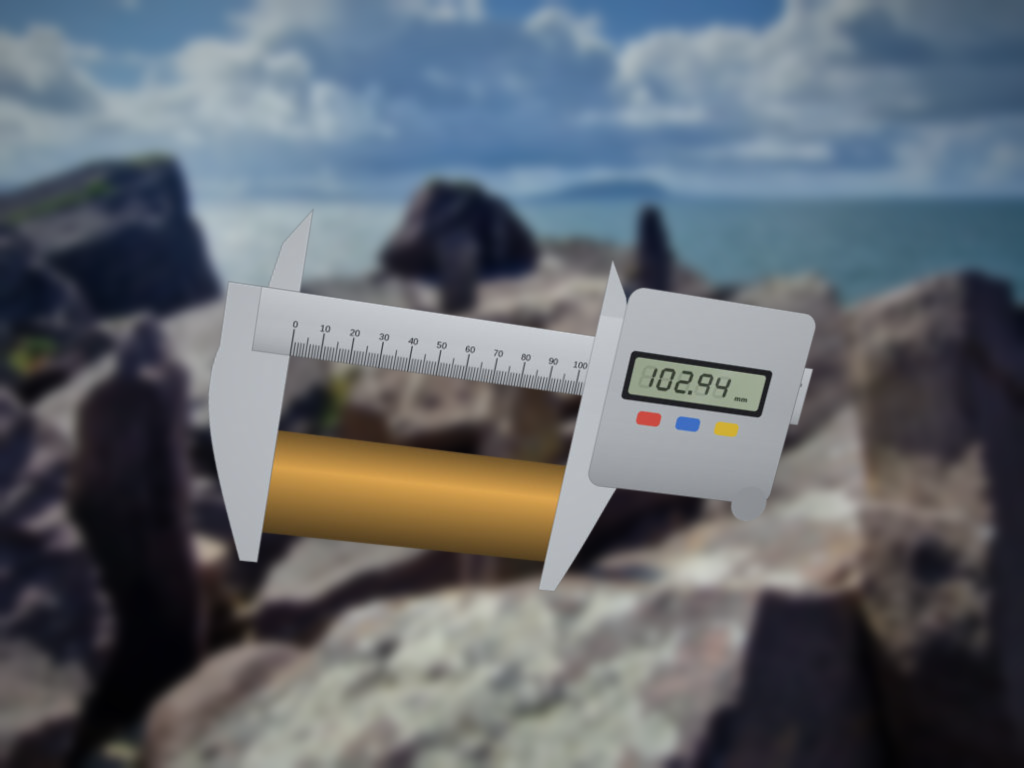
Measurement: 102.94,mm
